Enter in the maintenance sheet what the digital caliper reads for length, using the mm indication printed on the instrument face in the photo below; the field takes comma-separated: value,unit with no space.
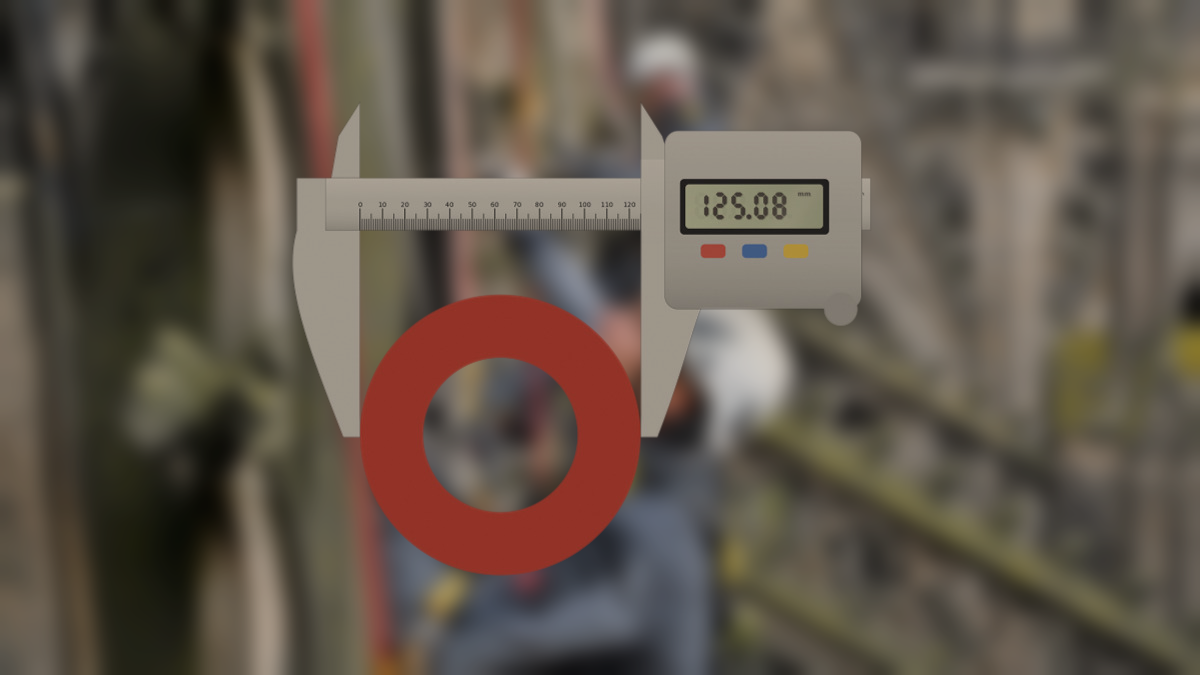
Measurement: 125.08,mm
